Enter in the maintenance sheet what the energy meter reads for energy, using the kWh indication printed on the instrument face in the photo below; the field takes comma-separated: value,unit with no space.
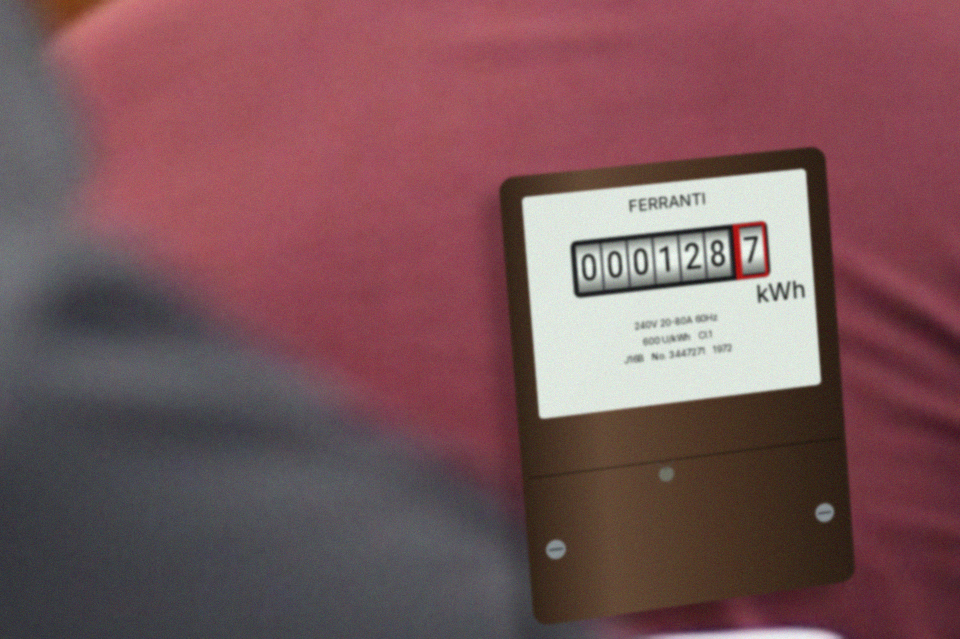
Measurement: 128.7,kWh
